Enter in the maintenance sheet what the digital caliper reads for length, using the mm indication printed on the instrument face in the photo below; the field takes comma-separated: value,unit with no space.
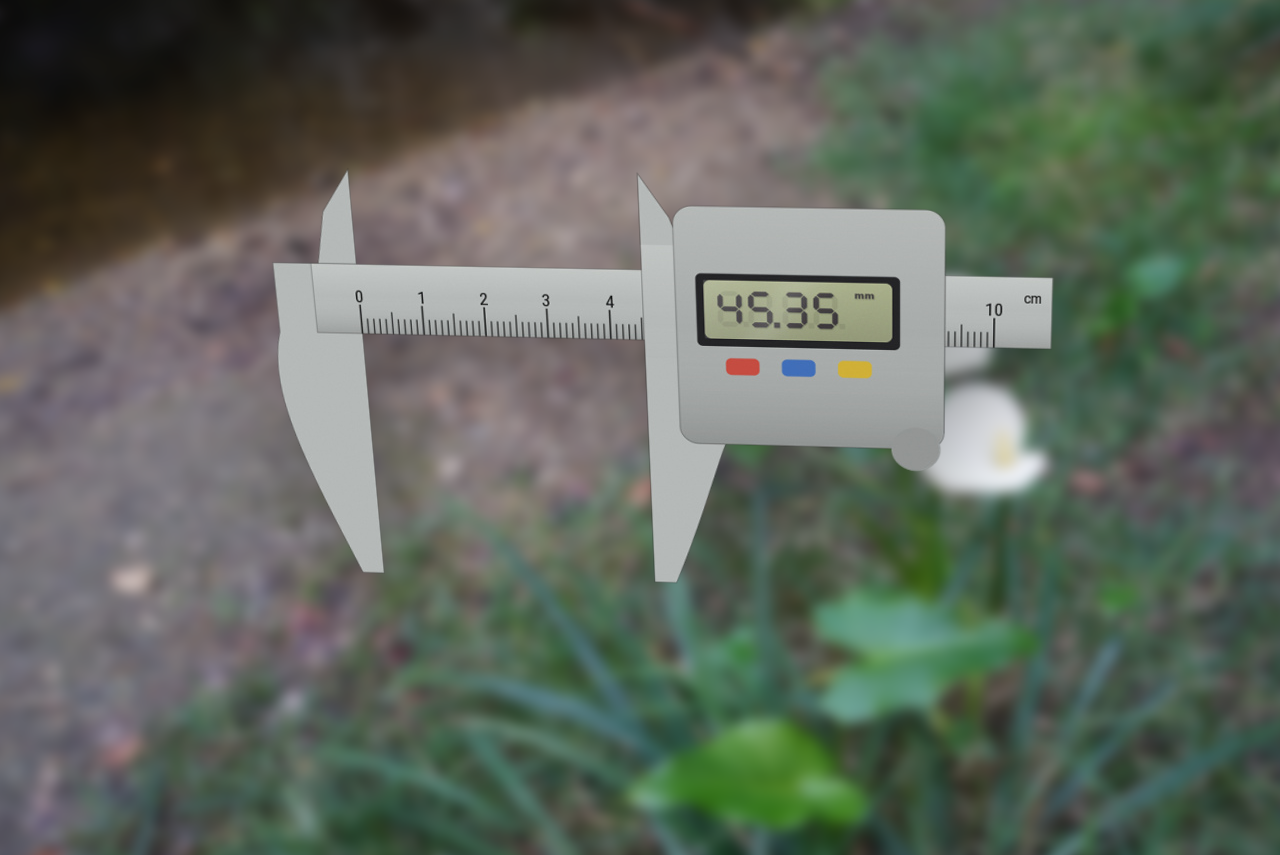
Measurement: 45.35,mm
